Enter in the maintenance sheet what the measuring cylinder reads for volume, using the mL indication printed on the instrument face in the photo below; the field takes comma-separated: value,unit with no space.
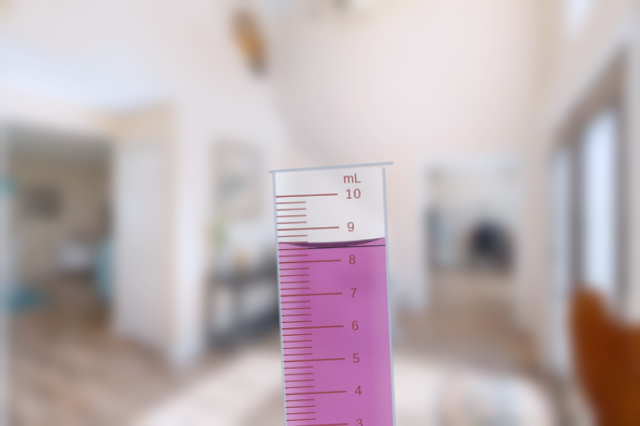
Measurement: 8.4,mL
